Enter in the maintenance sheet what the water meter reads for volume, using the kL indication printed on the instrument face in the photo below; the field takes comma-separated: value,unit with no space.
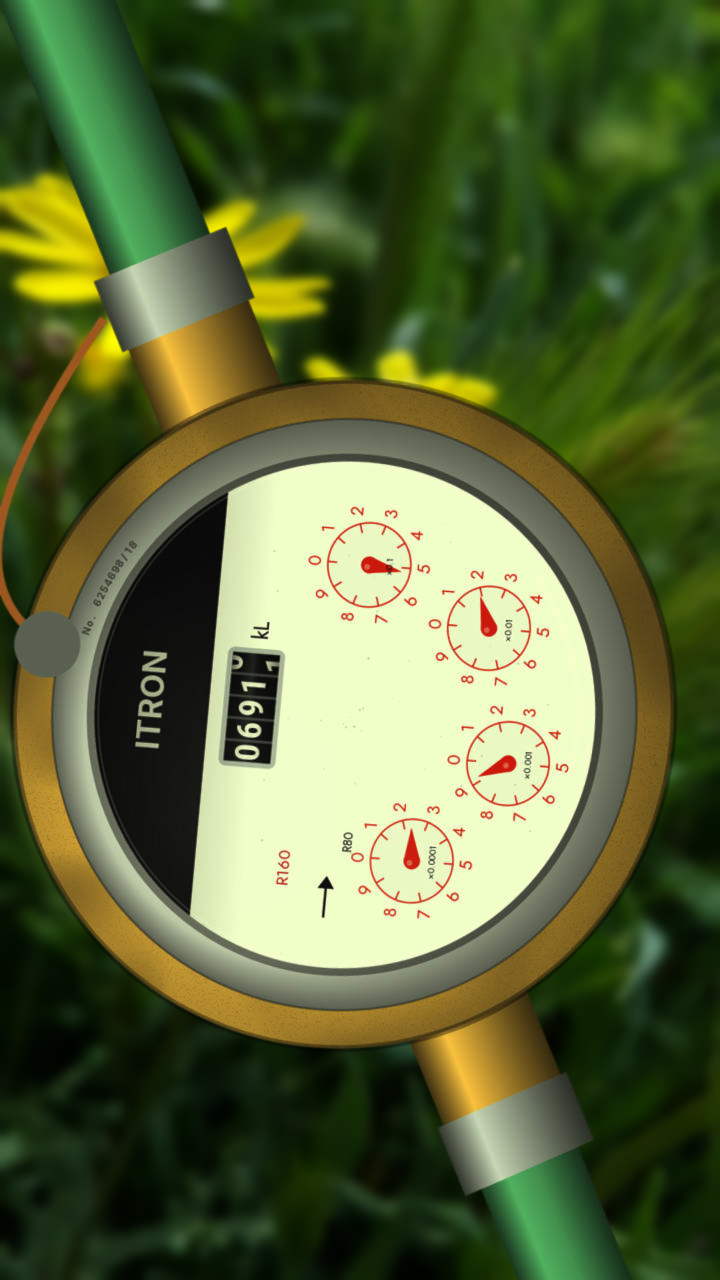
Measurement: 6910.5192,kL
